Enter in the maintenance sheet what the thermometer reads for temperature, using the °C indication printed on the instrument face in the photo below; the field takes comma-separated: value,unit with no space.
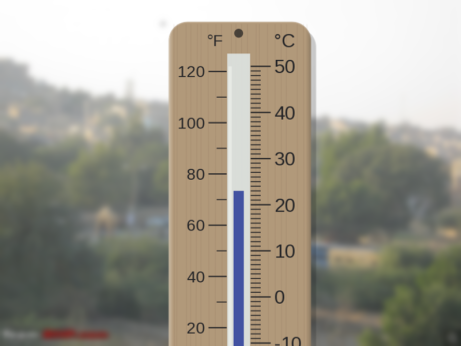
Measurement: 23,°C
